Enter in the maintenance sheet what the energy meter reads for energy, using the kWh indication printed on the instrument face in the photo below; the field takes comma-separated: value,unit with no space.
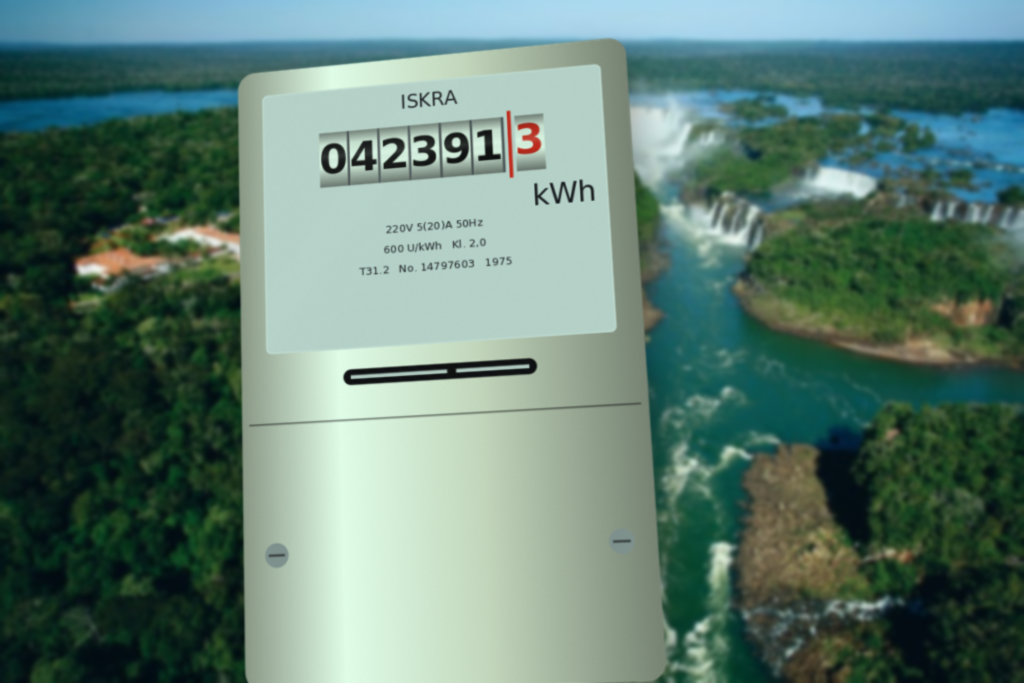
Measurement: 42391.3,kWh
